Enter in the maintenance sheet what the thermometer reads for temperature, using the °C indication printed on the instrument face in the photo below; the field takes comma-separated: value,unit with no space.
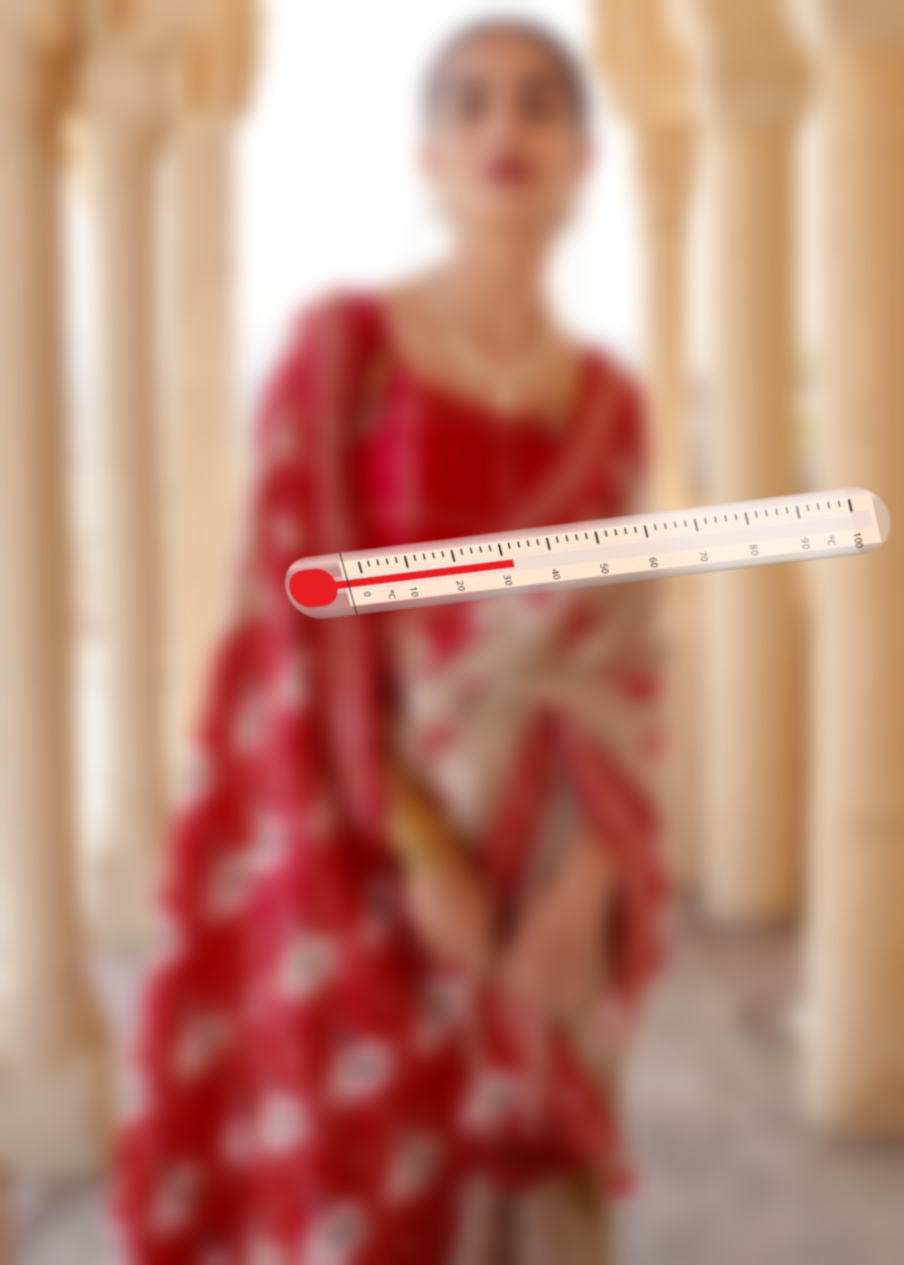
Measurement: 32,°C
